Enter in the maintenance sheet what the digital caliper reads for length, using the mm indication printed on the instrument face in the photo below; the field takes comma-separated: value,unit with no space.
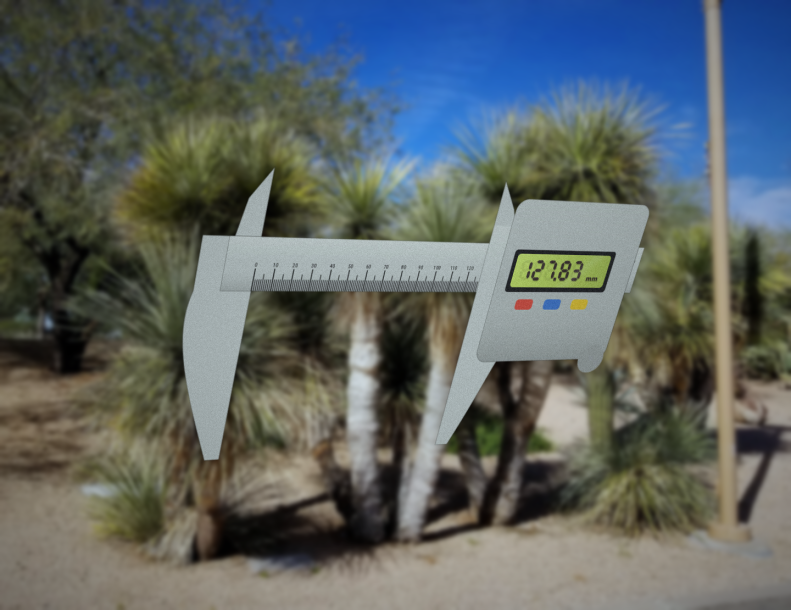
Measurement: 127.83,mm
